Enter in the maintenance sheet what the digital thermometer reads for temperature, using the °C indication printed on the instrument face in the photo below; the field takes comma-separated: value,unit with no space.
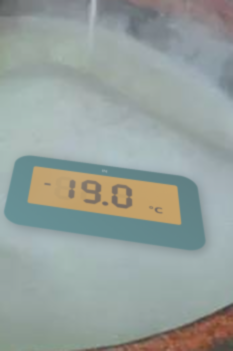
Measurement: -19.0,°C
